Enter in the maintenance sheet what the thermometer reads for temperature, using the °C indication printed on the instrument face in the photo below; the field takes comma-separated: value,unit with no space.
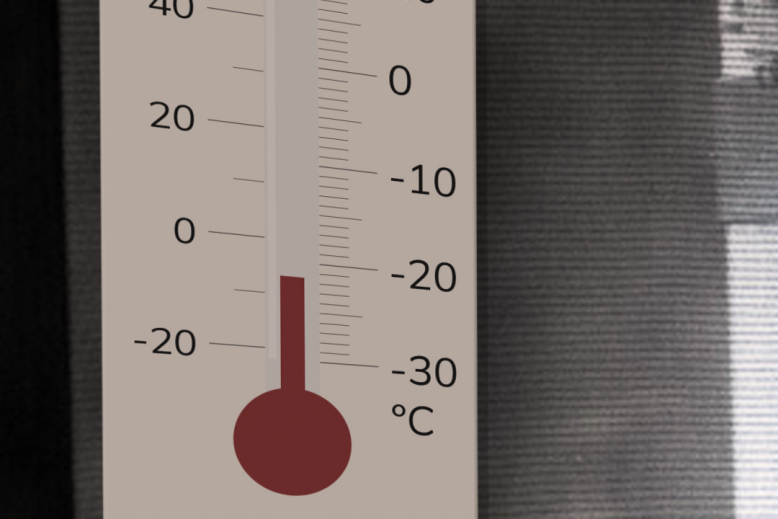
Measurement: -21.5,°C
